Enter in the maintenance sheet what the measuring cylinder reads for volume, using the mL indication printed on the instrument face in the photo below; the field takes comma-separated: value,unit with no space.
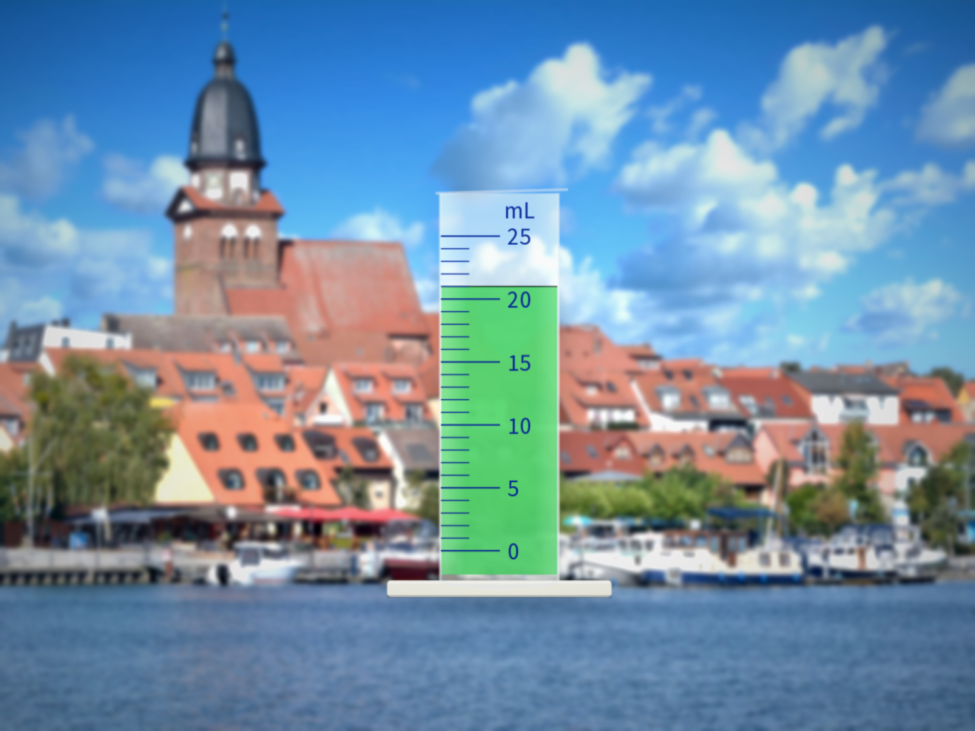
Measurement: 21,mL
